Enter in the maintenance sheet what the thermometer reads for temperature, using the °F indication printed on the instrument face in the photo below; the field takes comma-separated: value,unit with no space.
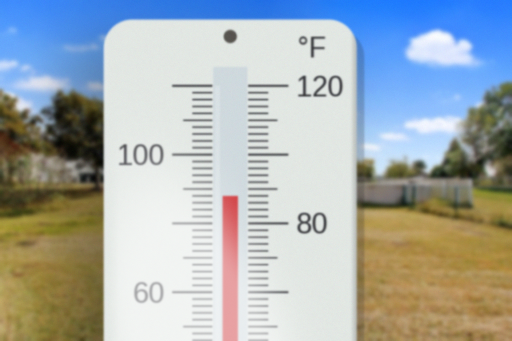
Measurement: 88,°F
